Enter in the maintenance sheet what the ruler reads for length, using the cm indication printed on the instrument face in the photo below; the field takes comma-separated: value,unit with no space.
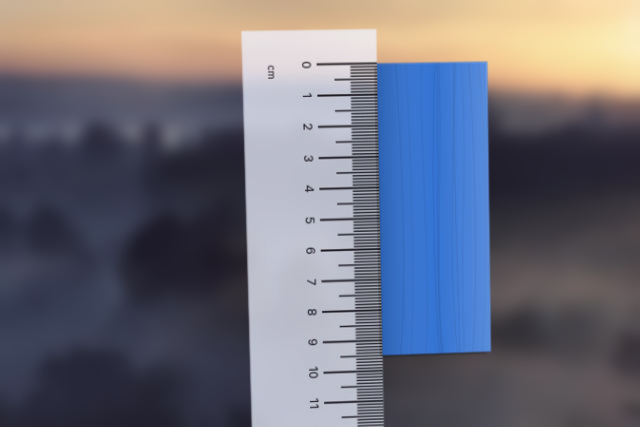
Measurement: 9.5,cm
